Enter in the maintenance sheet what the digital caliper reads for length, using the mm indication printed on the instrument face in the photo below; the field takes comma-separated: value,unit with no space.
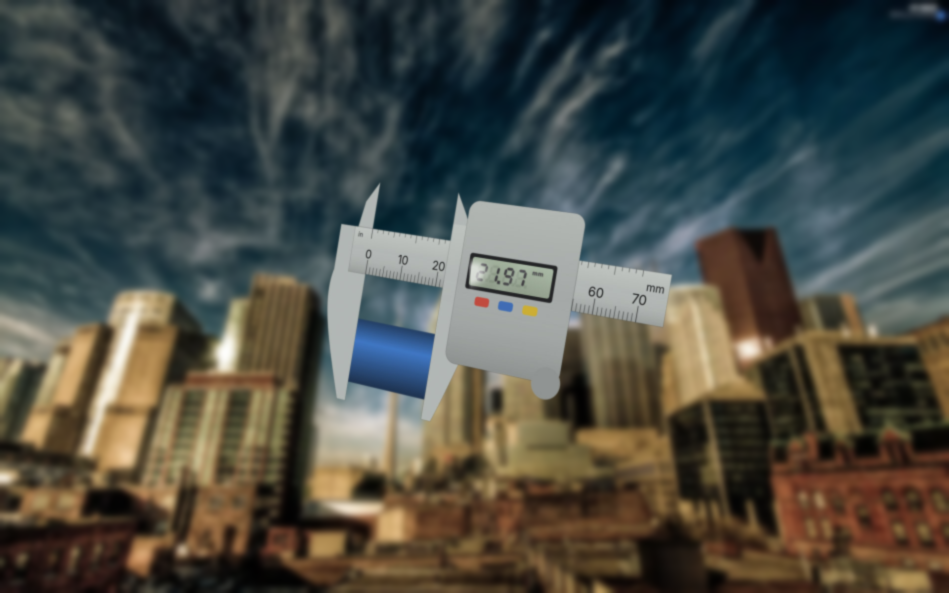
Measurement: 21.97,mm
